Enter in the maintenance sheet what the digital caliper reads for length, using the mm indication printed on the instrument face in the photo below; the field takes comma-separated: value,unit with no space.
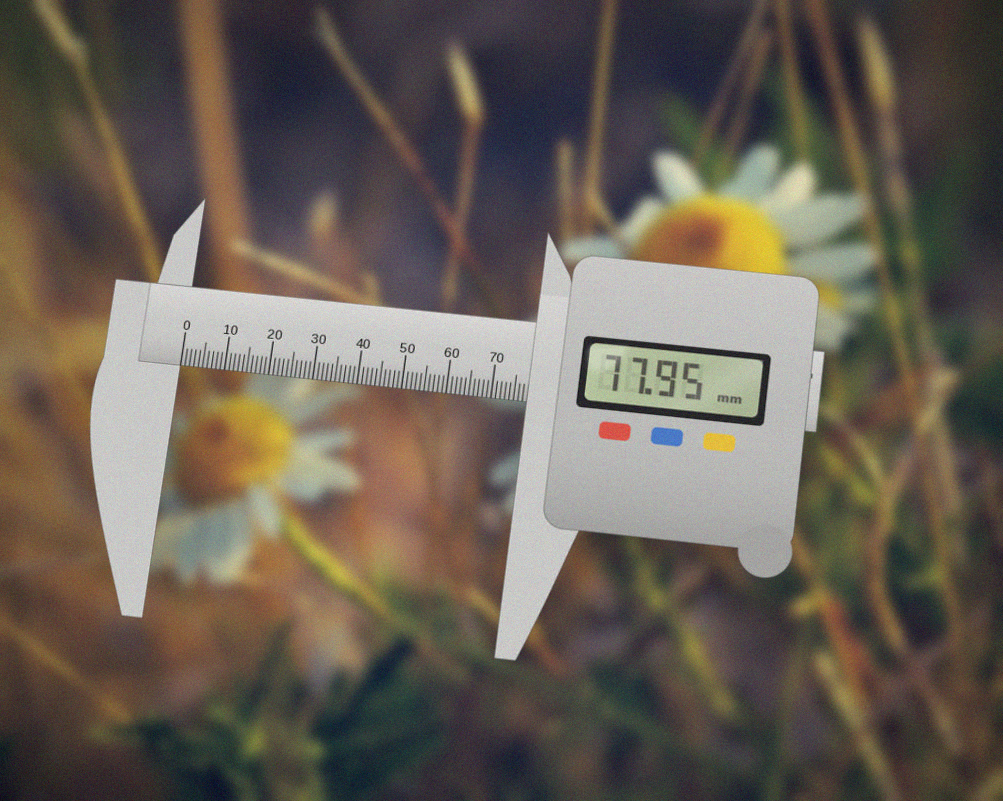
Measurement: 77.95,mm
